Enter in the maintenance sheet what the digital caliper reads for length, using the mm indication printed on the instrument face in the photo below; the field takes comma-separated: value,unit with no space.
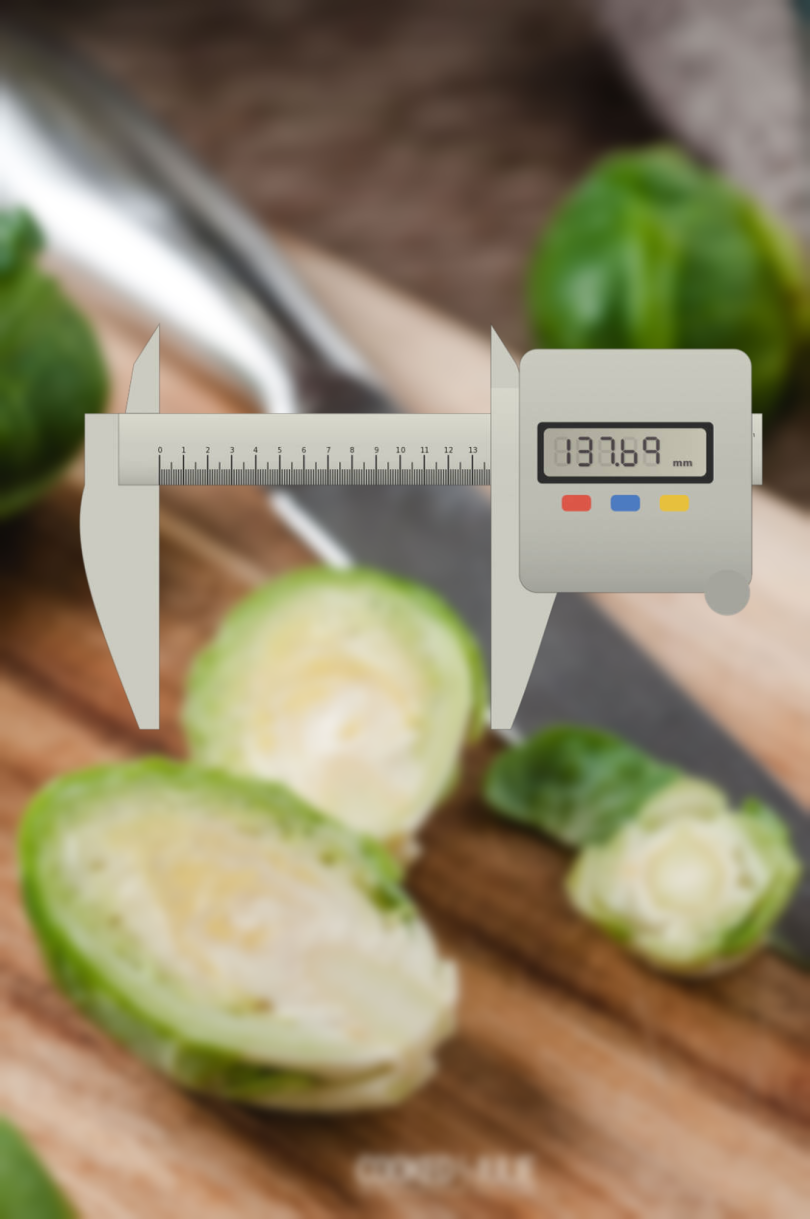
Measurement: 137.69,mm
